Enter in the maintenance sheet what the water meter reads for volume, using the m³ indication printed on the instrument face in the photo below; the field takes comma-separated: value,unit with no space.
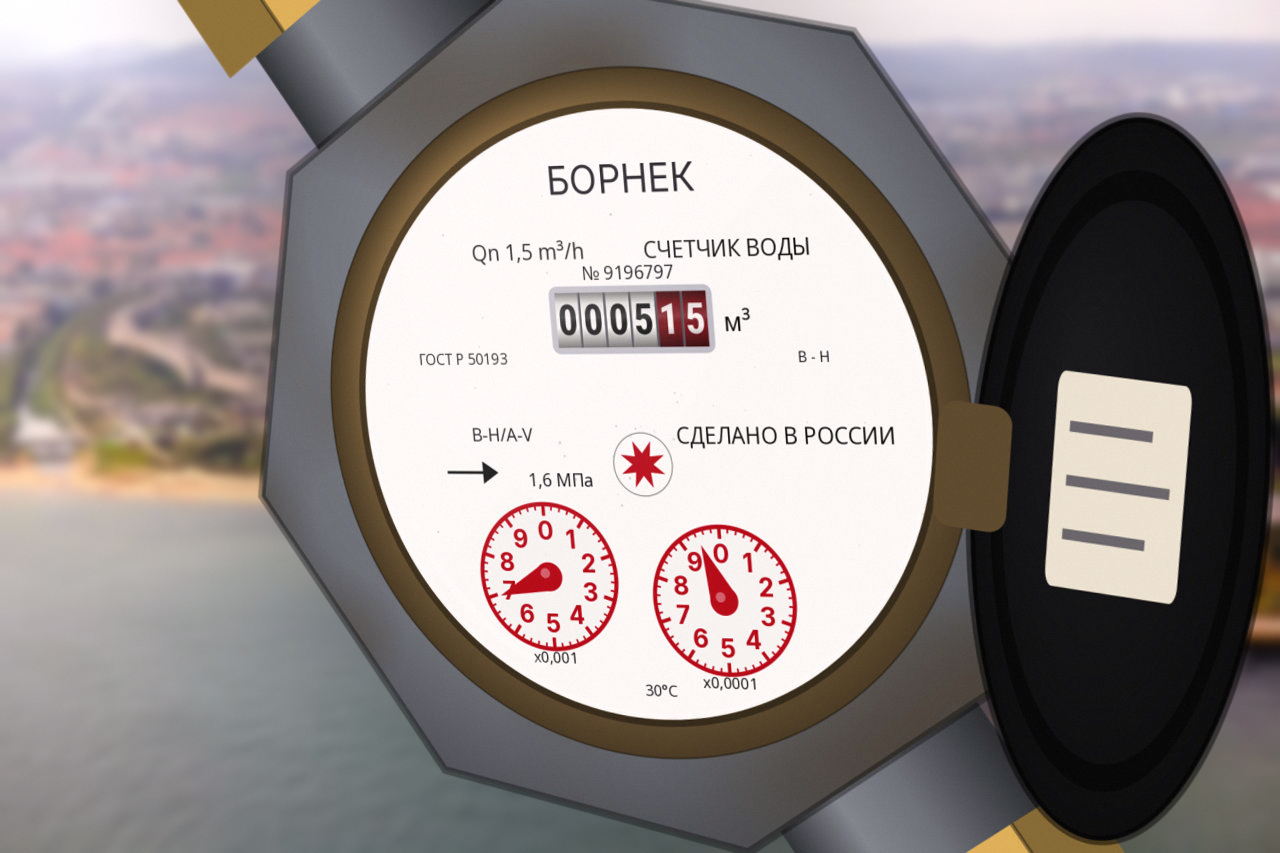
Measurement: 5.1569,m³
